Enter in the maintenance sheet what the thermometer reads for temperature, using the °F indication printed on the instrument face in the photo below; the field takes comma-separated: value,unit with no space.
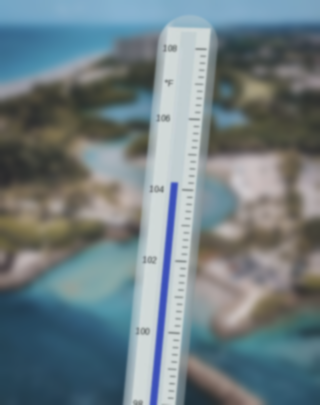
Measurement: 104.2,°F
